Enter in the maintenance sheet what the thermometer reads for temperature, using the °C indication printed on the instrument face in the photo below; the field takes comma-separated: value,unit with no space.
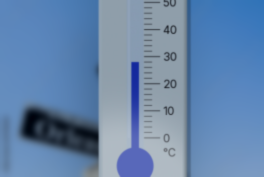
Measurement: 28,°C
